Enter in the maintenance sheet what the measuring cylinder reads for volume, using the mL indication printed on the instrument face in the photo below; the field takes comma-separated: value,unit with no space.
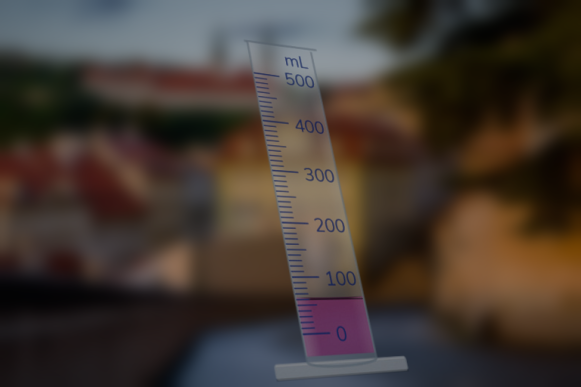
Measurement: 60,mL
